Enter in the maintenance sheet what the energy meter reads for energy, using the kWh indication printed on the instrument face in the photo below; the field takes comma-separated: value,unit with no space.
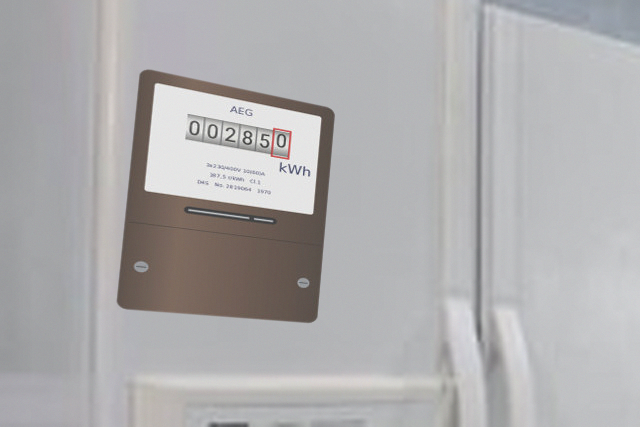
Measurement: 285.0,kWh
